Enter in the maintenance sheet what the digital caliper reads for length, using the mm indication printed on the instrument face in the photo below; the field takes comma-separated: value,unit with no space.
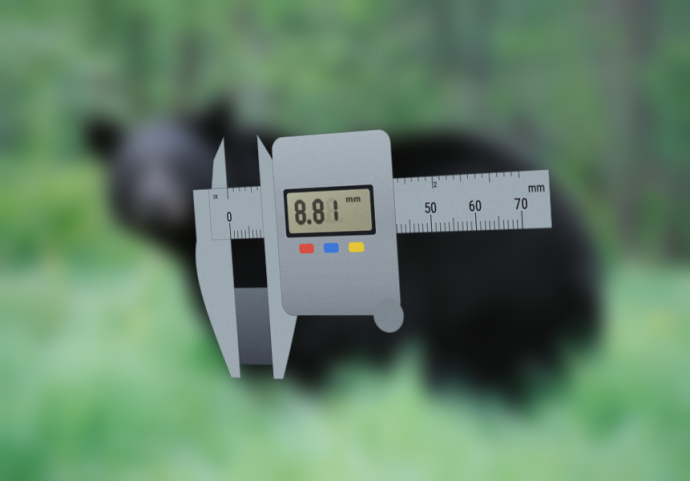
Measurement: 8.81,mm
